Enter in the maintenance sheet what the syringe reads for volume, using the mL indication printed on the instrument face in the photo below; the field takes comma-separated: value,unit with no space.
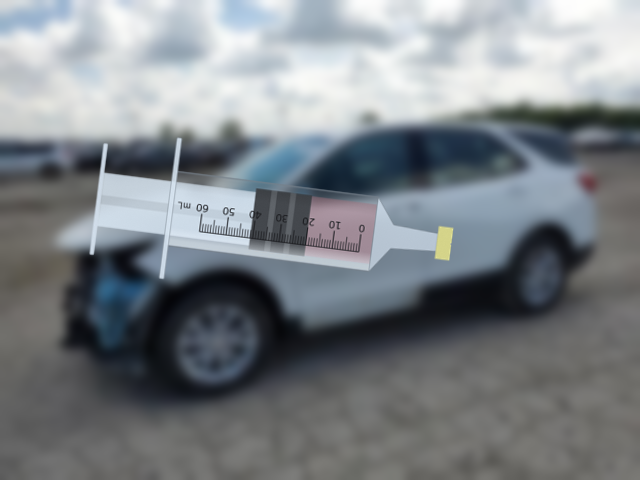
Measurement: 20,mL
